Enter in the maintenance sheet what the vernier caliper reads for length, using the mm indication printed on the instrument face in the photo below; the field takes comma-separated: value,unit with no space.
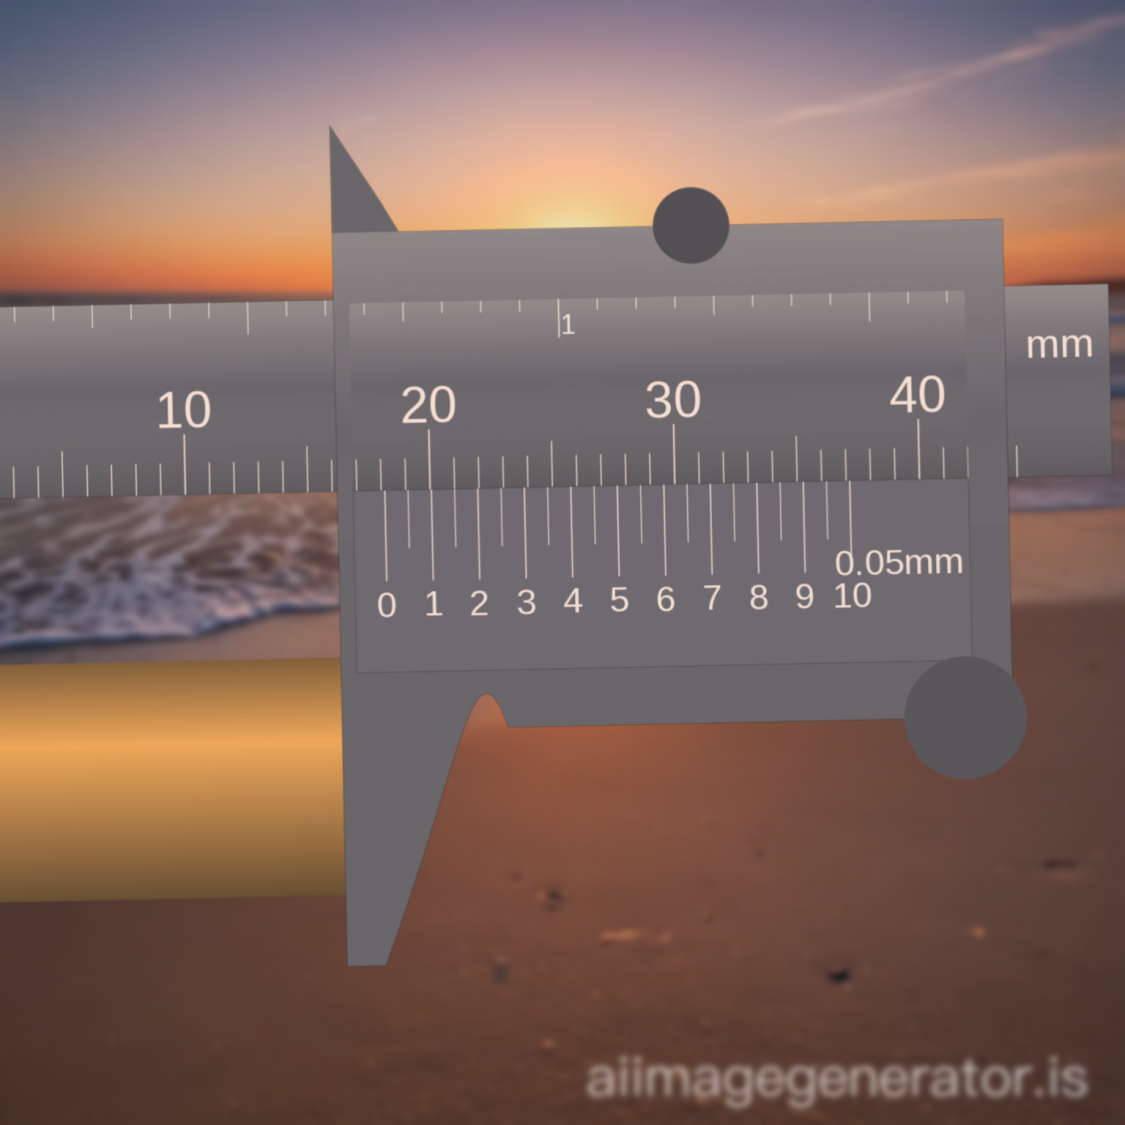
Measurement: 18.15,mm
